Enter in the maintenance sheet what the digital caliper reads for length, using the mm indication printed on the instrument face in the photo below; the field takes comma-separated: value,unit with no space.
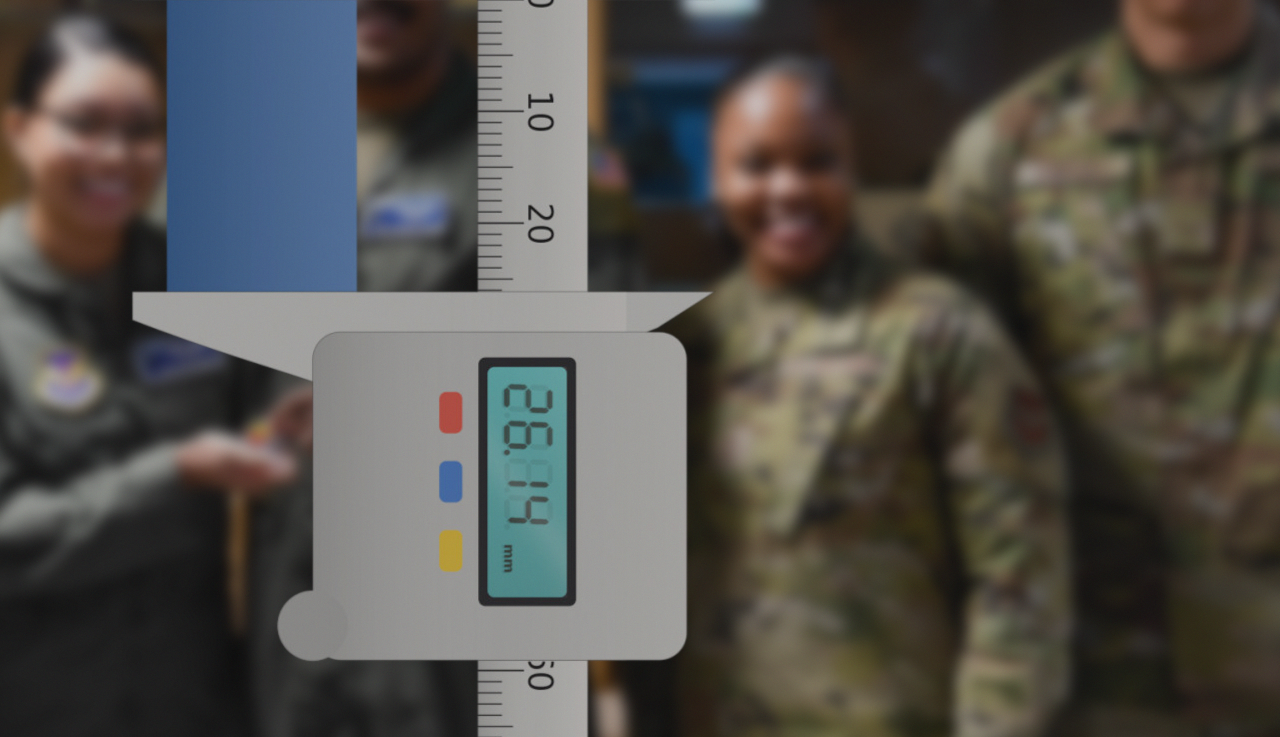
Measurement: 26.14,mm
